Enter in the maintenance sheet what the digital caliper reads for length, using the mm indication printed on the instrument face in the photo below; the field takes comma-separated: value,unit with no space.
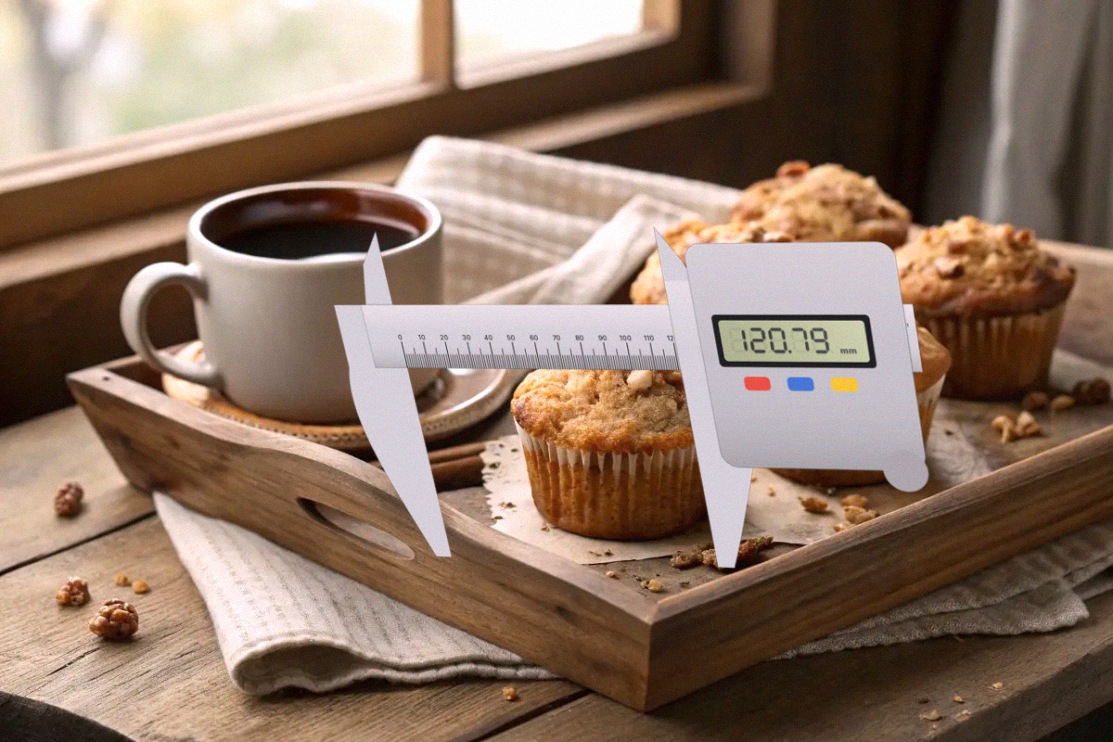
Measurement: 120.79,mm
